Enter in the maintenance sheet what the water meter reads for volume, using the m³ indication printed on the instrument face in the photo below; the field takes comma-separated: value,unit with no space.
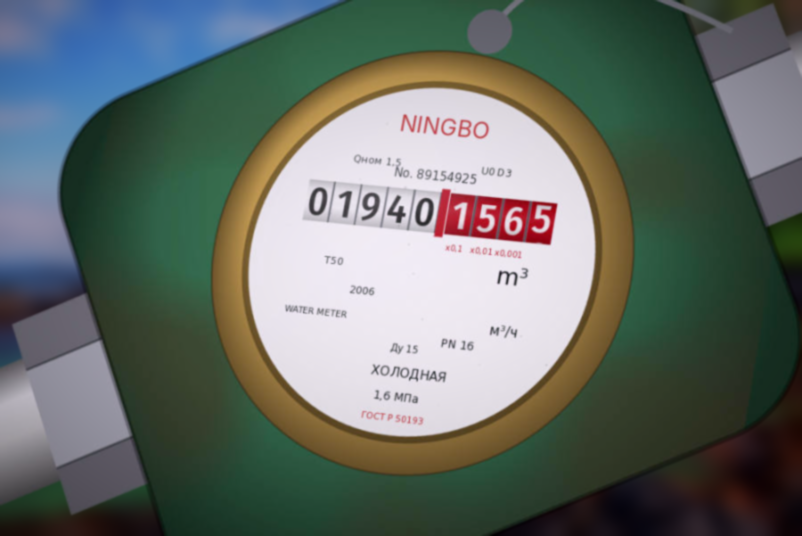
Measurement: 1940.1565,m³
